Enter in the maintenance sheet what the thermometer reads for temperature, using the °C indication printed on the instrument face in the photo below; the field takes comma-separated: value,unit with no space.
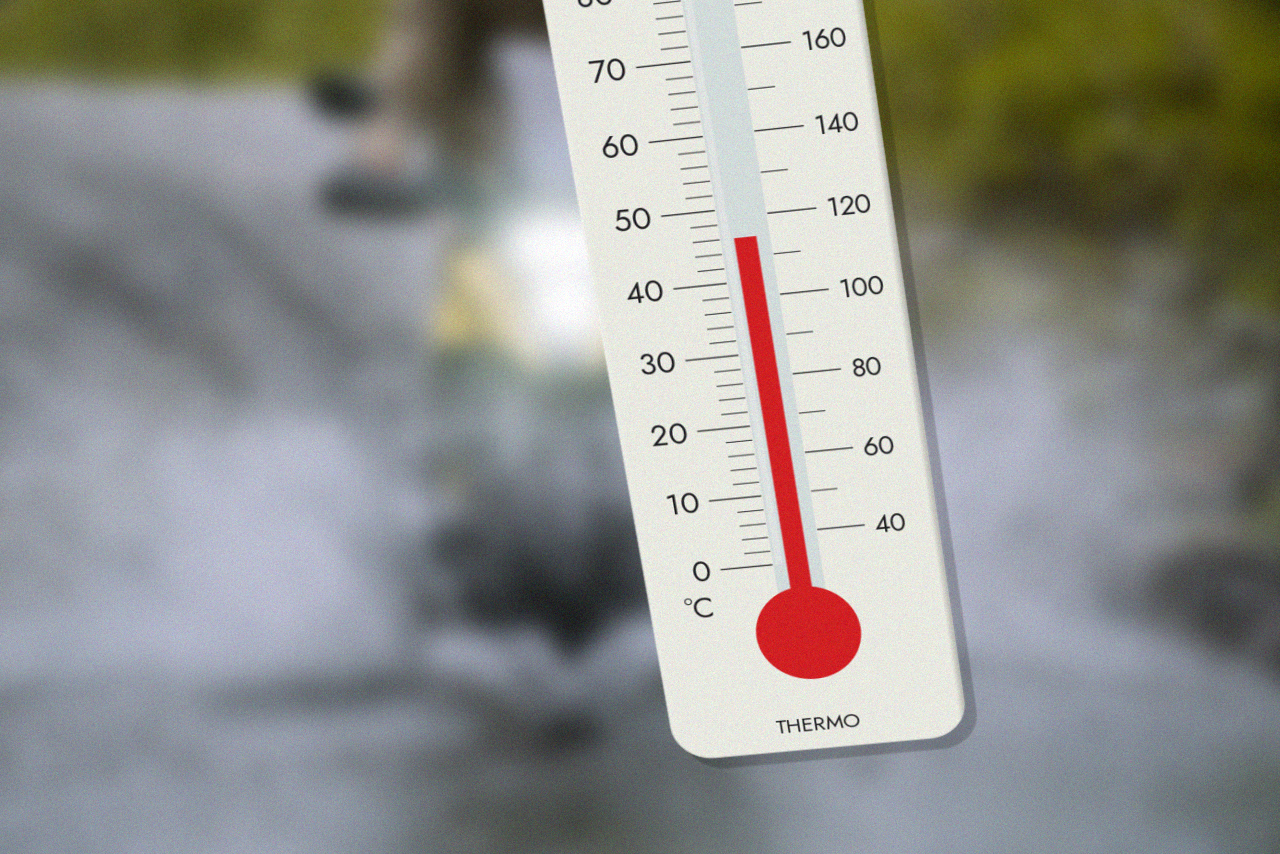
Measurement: 46,°C
